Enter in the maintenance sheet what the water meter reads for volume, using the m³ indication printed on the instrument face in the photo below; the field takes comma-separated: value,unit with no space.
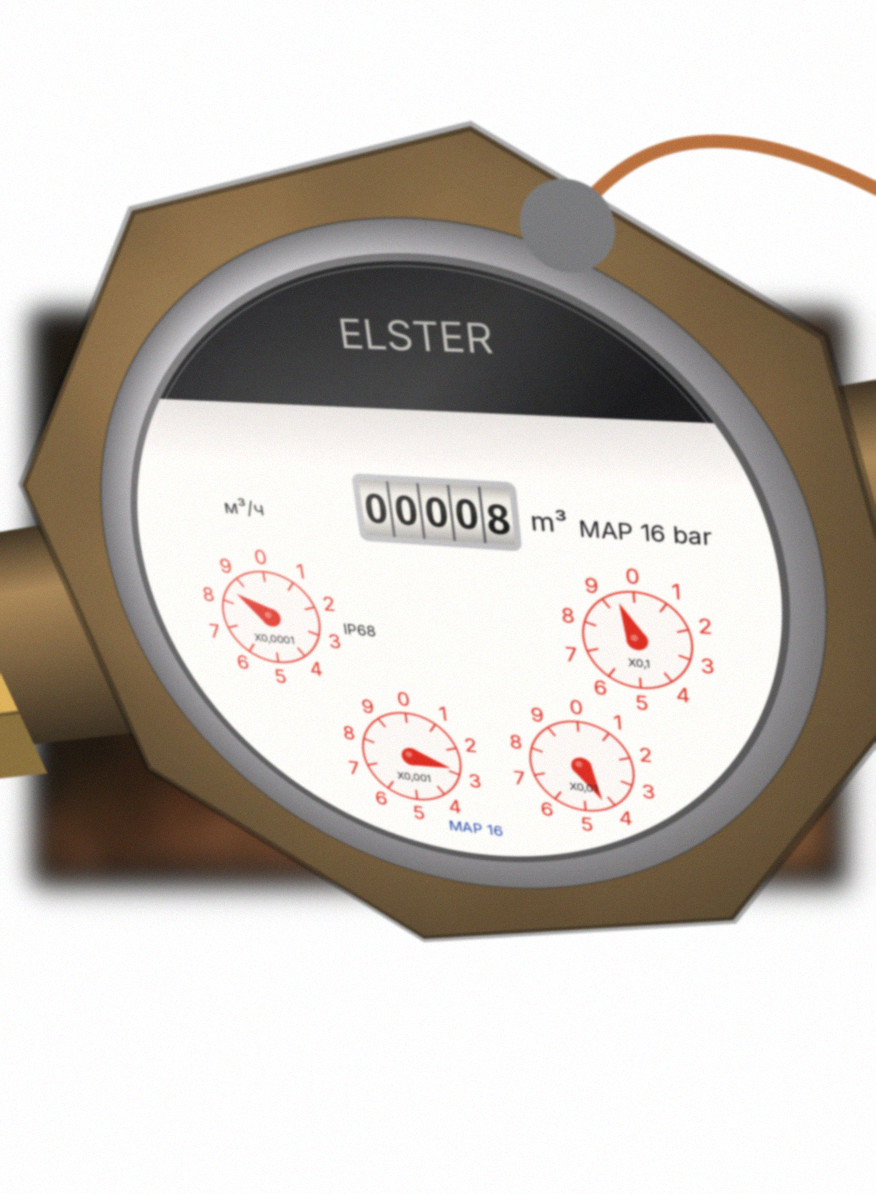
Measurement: 7.9428,m³
